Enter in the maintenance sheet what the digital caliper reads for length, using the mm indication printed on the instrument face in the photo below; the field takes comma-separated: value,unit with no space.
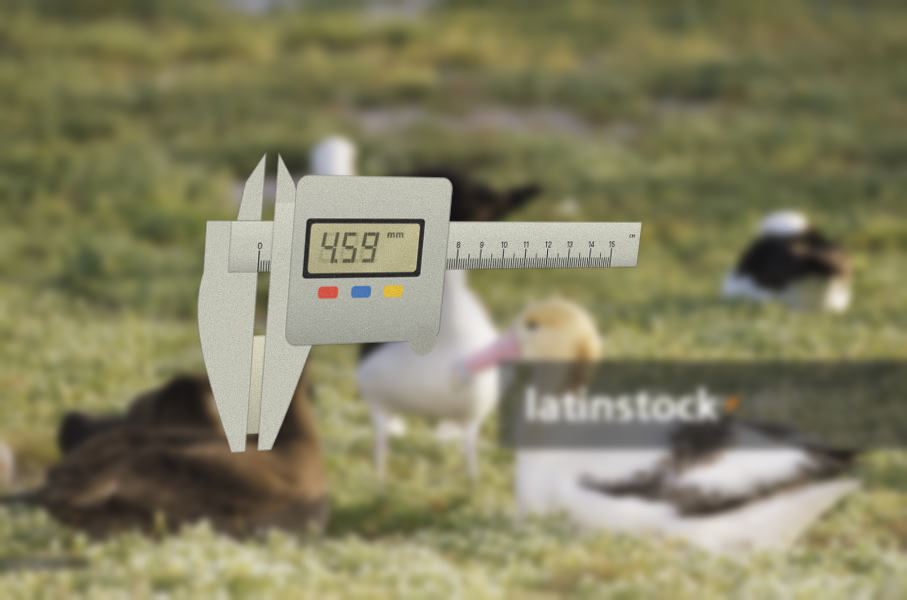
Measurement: 4.59,mm
